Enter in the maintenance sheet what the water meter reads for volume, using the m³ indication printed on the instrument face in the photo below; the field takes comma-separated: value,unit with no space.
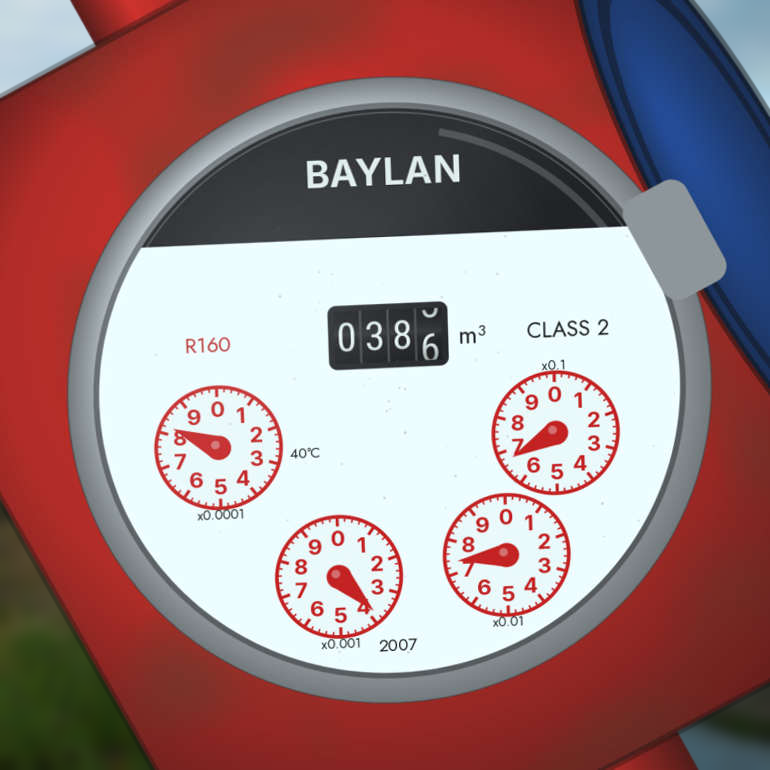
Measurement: 385.6738,m³
